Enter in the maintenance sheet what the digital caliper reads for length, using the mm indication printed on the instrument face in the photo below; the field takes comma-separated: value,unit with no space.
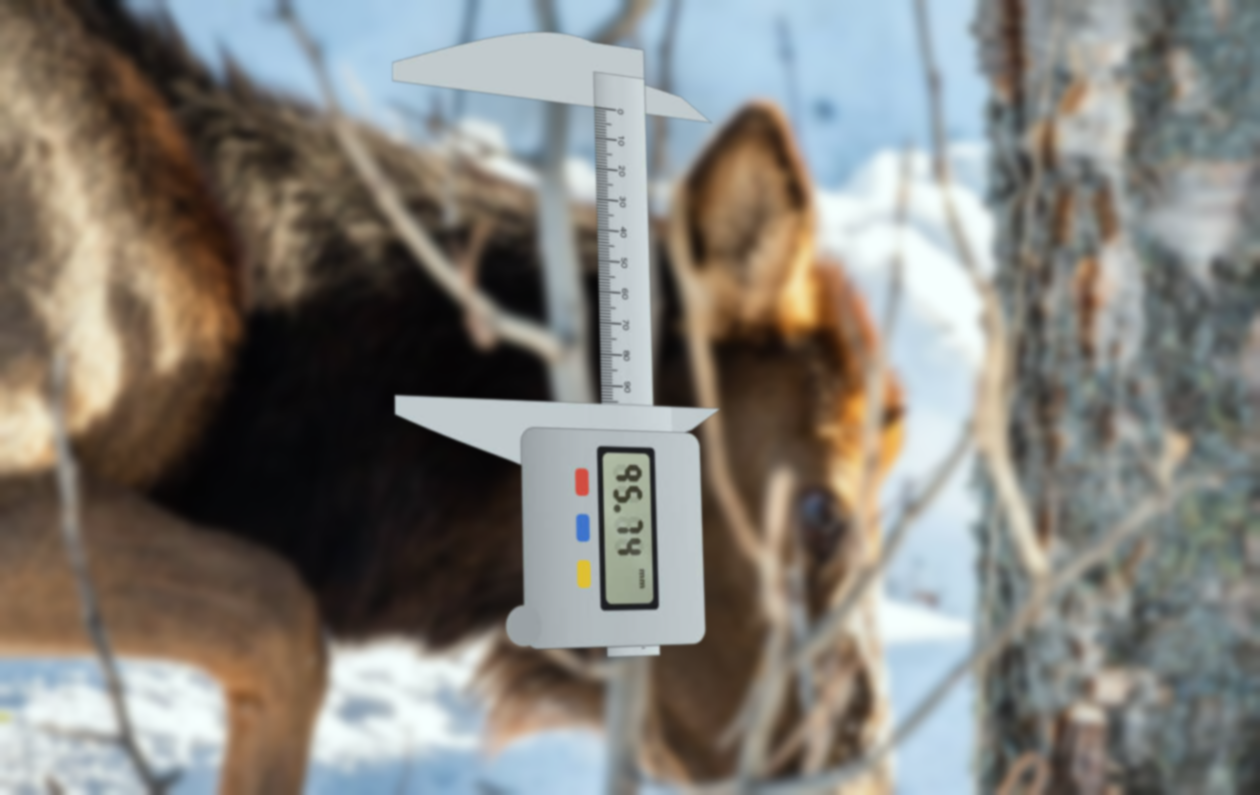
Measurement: 95.74,mm
